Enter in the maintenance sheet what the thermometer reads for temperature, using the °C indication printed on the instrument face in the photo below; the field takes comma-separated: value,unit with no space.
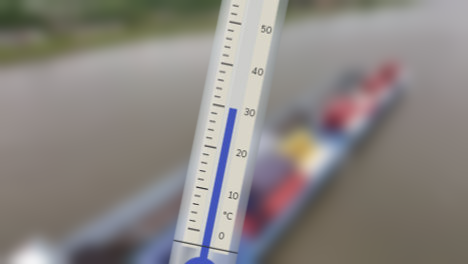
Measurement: 30,°C
